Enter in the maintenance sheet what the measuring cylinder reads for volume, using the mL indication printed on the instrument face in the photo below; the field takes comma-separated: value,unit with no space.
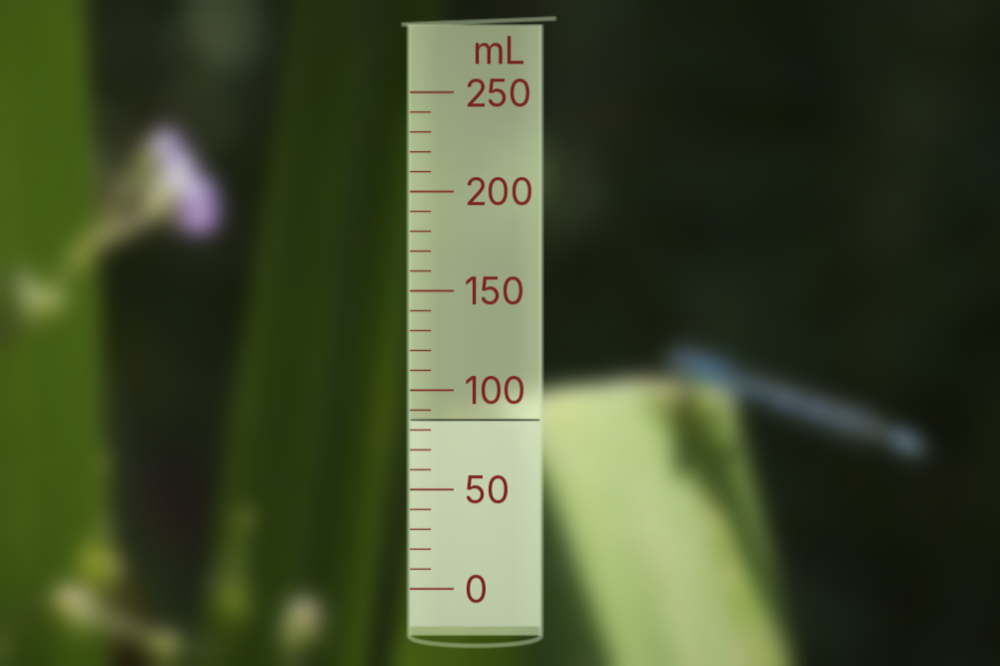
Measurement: 85,mL
